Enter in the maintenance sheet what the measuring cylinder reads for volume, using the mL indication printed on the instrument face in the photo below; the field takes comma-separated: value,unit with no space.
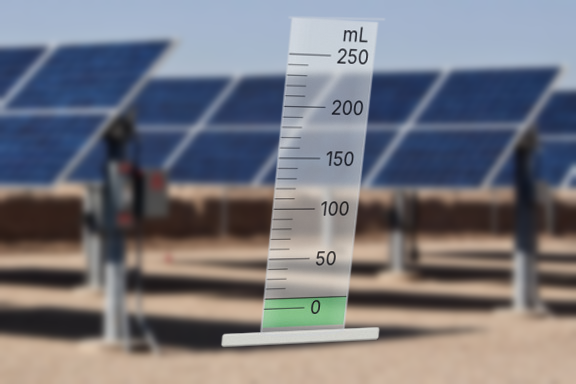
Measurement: 10,mL
